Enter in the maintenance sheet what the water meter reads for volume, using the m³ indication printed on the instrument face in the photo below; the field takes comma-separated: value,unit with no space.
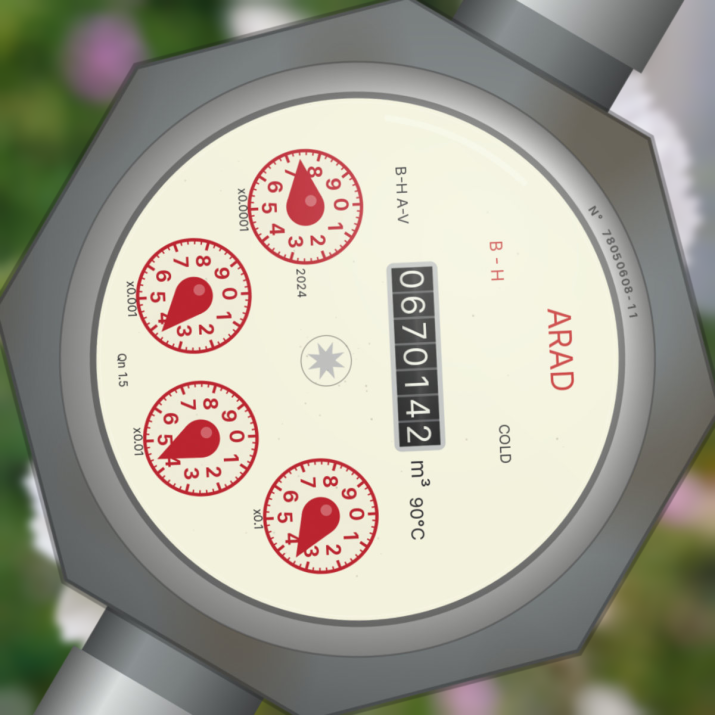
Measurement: 670142.3437,m³
